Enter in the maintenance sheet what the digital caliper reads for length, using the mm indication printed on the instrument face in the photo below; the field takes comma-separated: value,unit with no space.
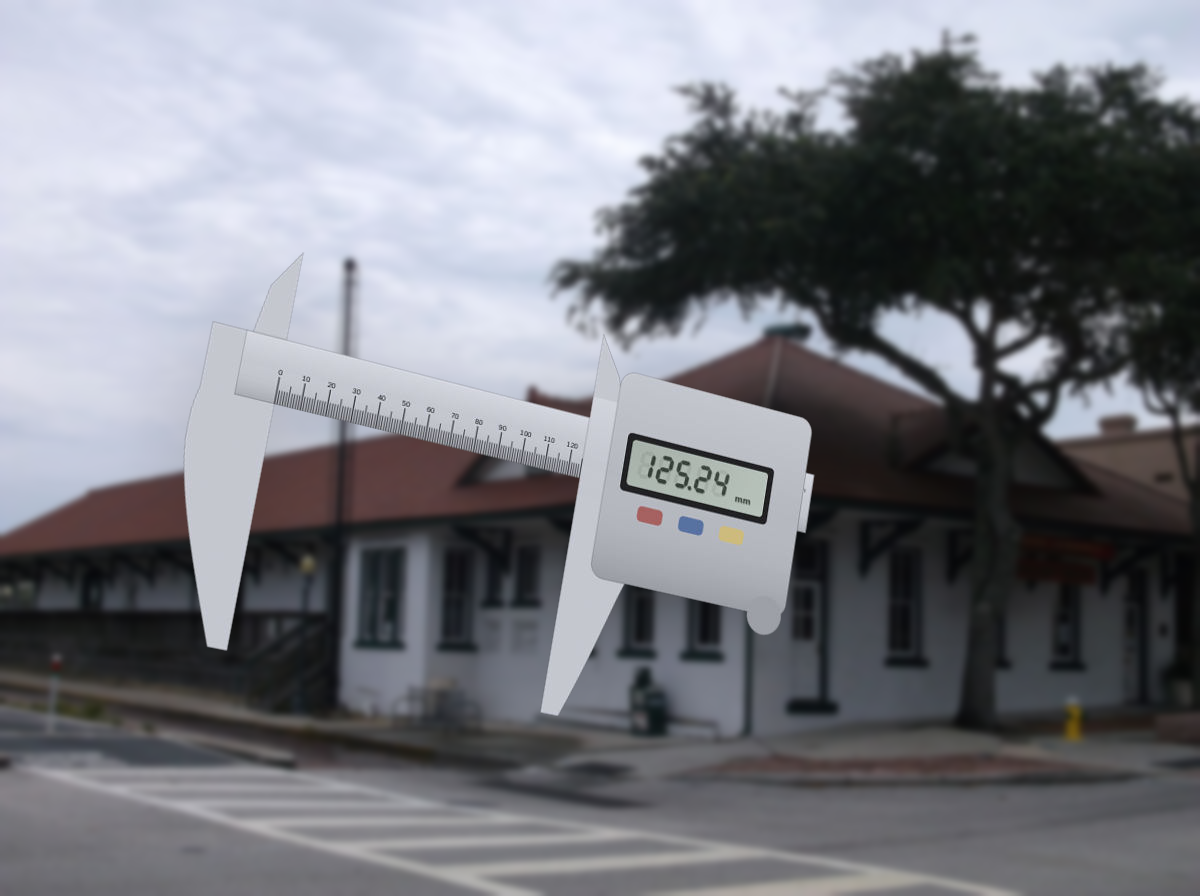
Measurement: 125.24,mm
